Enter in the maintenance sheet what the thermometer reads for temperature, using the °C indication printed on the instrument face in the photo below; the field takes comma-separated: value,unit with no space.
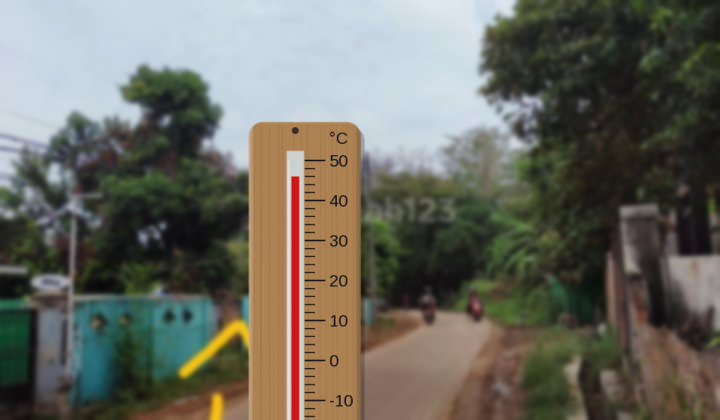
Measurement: 46,°C
